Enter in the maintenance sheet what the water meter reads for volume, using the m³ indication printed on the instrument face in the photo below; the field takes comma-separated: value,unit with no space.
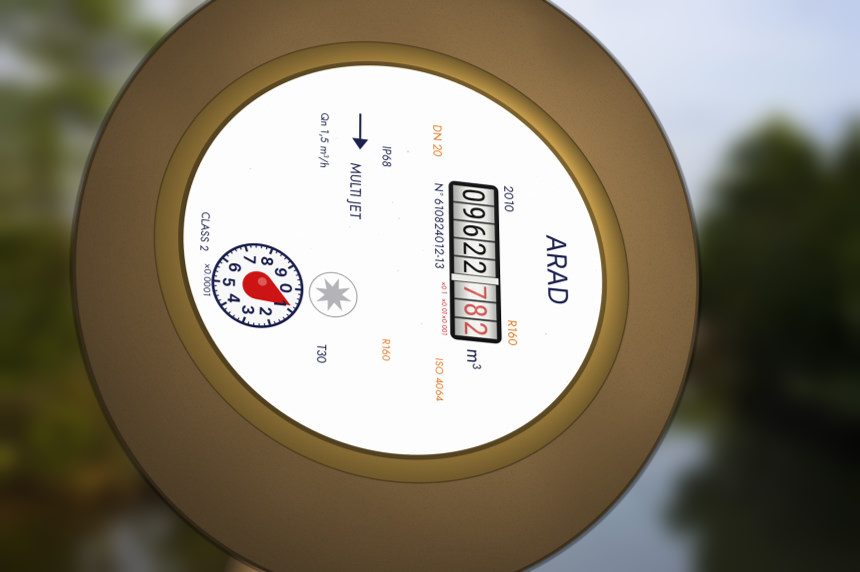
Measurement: 9622.7820,m³
